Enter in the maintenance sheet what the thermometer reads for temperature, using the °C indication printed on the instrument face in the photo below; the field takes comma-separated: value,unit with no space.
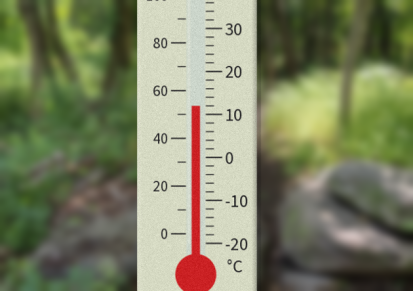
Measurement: 12,°C
